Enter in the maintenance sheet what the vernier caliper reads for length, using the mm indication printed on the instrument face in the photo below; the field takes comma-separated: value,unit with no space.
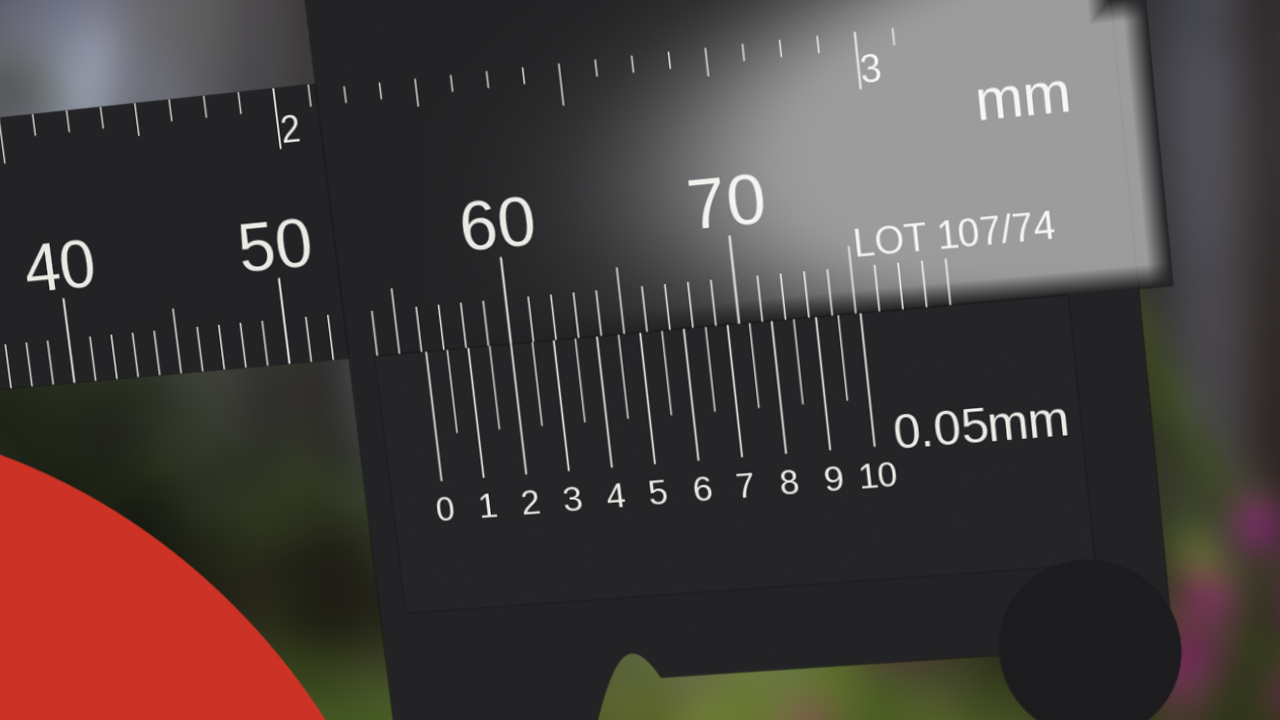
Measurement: 56.2,mm
